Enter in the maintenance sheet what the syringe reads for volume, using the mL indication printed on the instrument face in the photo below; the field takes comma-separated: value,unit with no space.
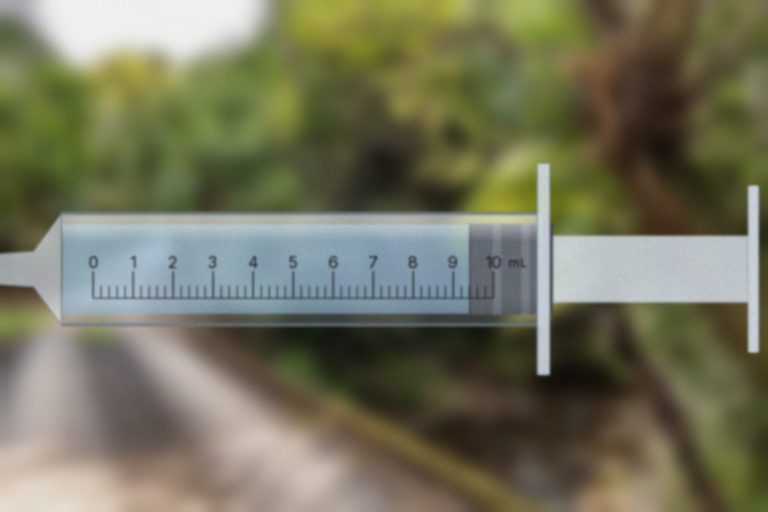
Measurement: 9.4,mL
